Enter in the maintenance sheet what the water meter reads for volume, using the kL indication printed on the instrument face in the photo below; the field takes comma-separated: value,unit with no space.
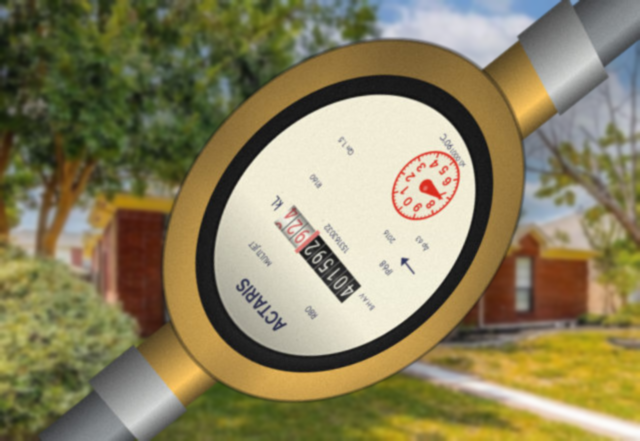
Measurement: 401592.9237,kL
